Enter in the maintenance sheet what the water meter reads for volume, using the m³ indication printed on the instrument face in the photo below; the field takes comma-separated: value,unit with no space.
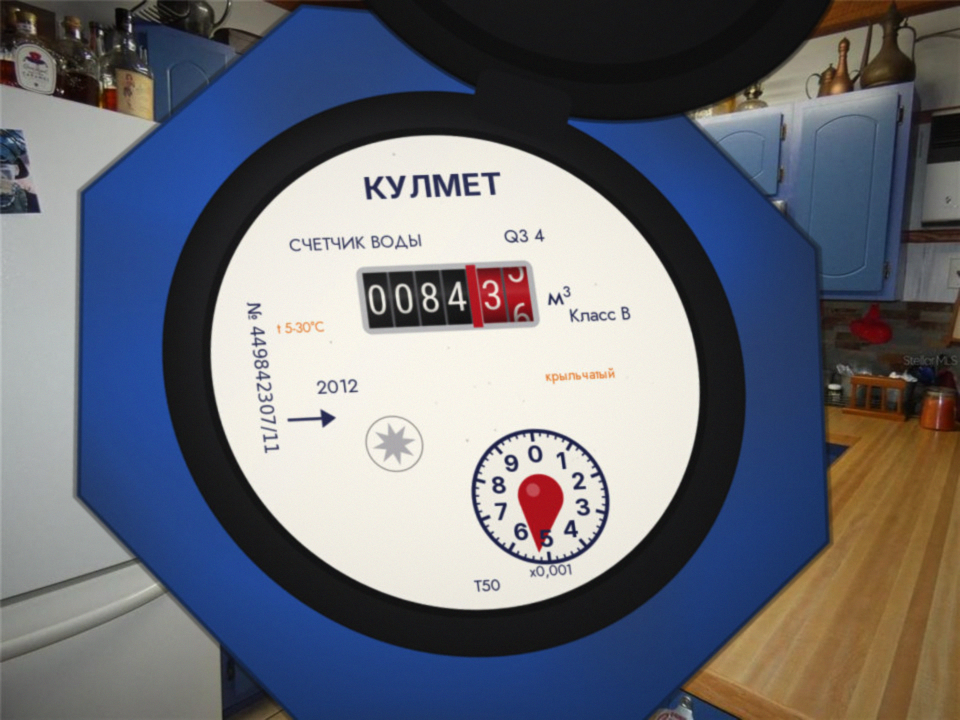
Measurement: 84.355,m³
